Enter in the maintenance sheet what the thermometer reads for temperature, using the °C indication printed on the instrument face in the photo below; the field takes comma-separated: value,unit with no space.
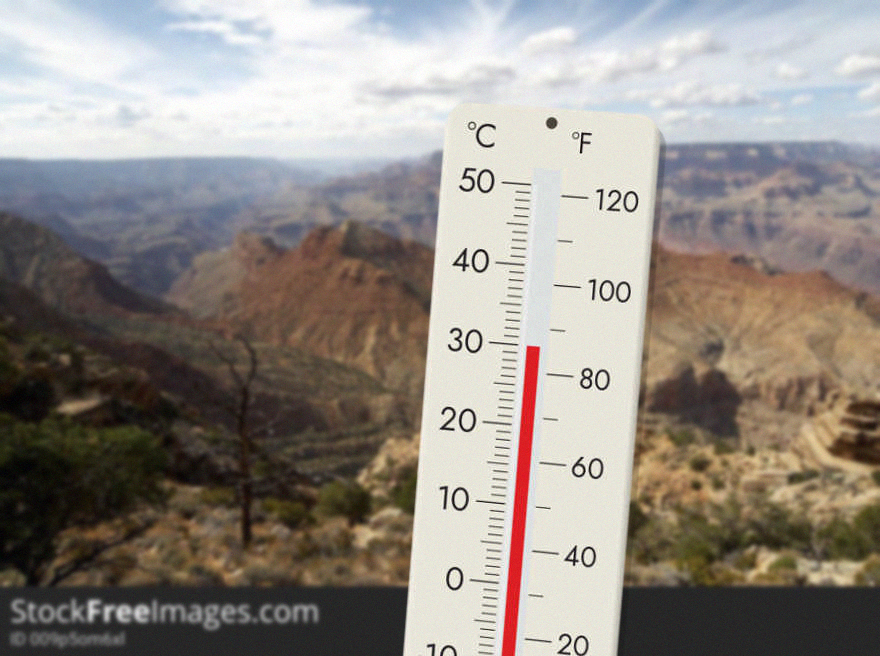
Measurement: 30,°C
